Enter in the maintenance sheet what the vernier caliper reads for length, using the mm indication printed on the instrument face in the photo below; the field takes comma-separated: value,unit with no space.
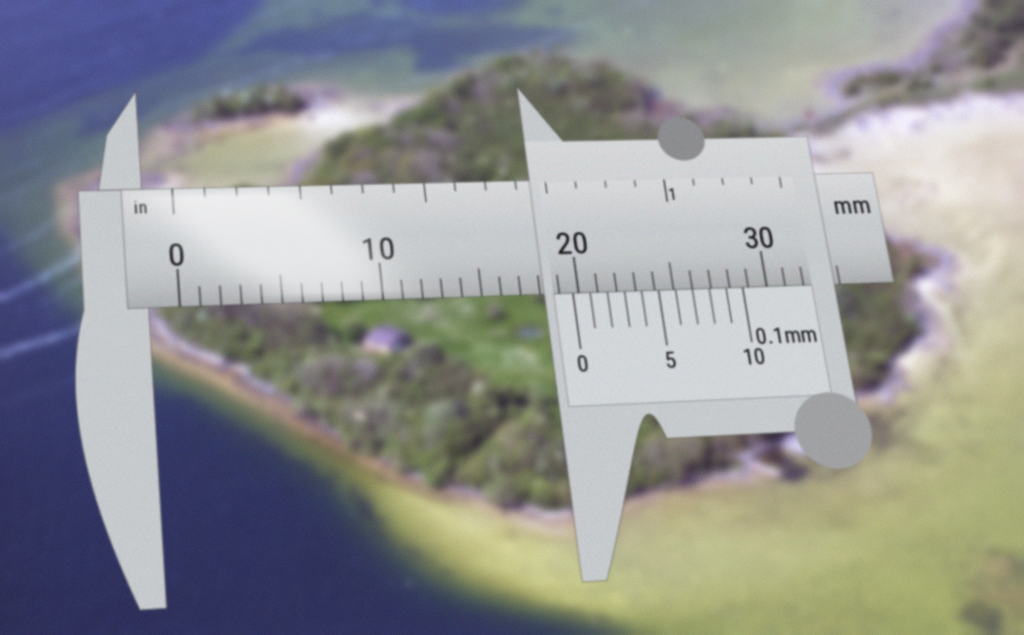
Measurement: 19.7,mm
